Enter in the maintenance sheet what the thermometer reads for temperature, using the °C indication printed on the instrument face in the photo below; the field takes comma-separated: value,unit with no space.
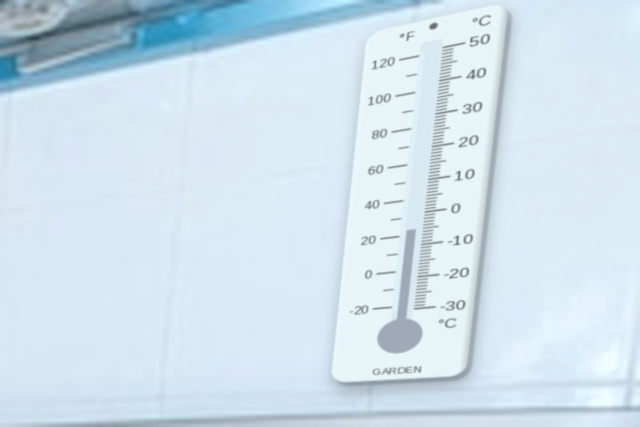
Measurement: -5,°C
